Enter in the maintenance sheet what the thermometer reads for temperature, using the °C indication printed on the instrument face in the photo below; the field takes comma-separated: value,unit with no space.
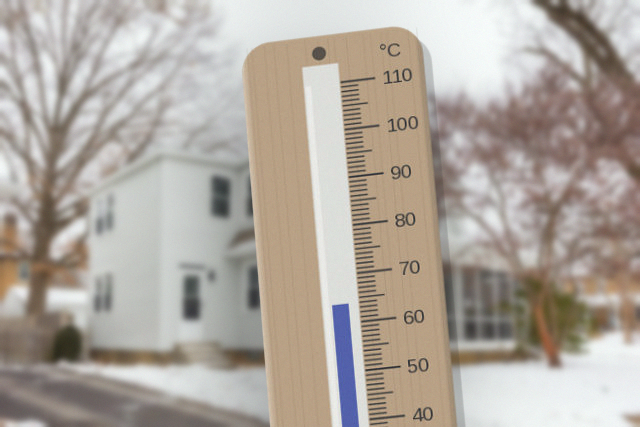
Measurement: 64,°C
